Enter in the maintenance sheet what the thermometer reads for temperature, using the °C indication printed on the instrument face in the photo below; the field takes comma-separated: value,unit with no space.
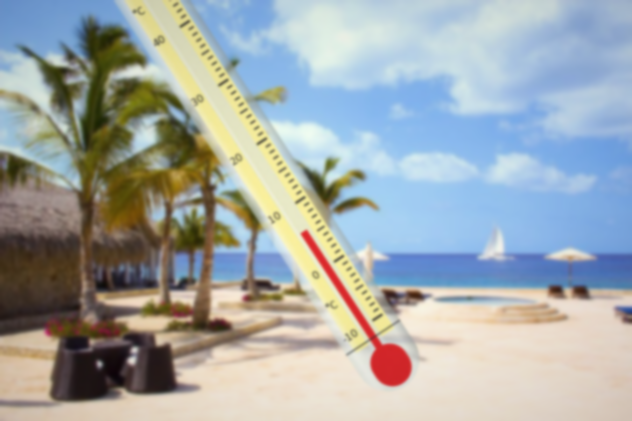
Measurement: 6,°C
